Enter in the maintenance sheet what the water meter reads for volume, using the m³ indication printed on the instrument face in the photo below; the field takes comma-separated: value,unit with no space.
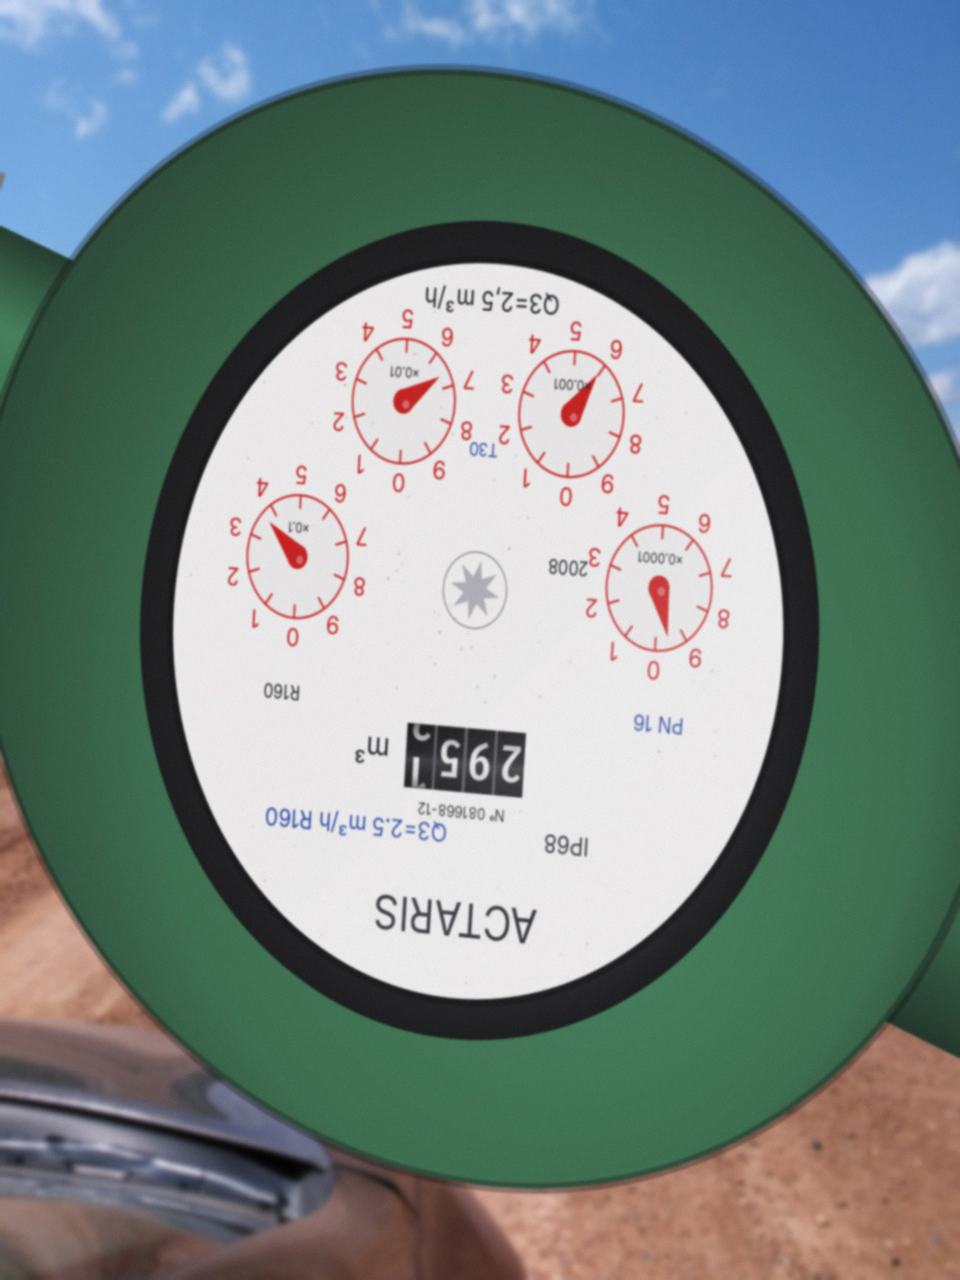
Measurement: 2951.3659,m³
